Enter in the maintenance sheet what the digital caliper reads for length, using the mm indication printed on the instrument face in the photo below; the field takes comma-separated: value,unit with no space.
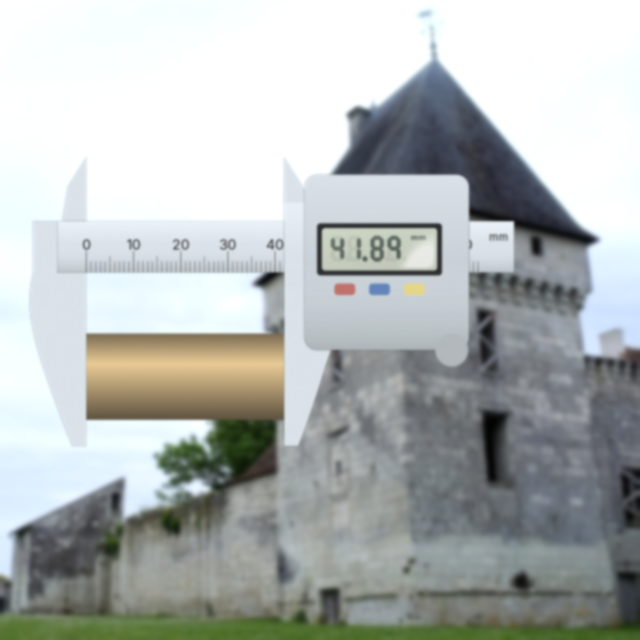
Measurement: 41.89,mm
